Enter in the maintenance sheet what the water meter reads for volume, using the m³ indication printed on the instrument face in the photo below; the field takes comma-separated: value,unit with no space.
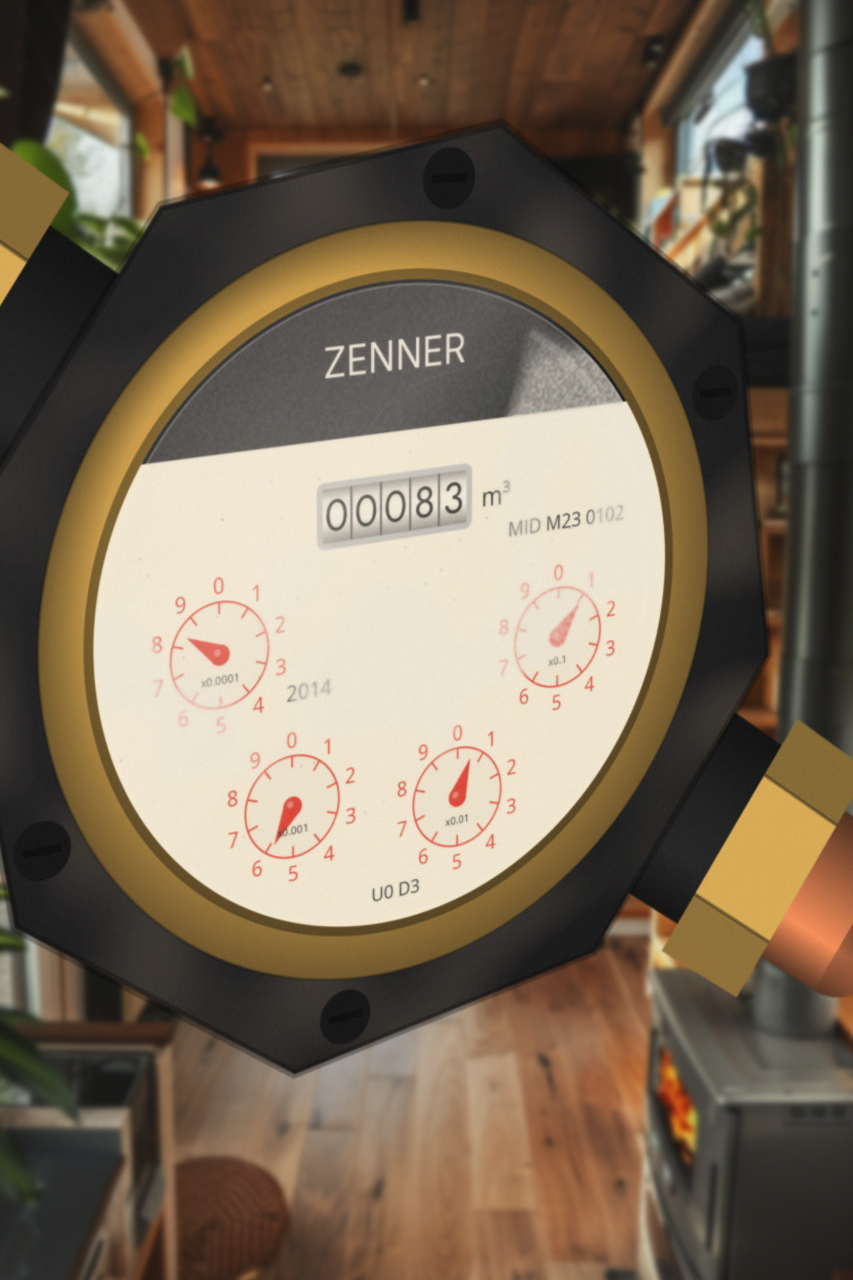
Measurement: 83.1058,m³
